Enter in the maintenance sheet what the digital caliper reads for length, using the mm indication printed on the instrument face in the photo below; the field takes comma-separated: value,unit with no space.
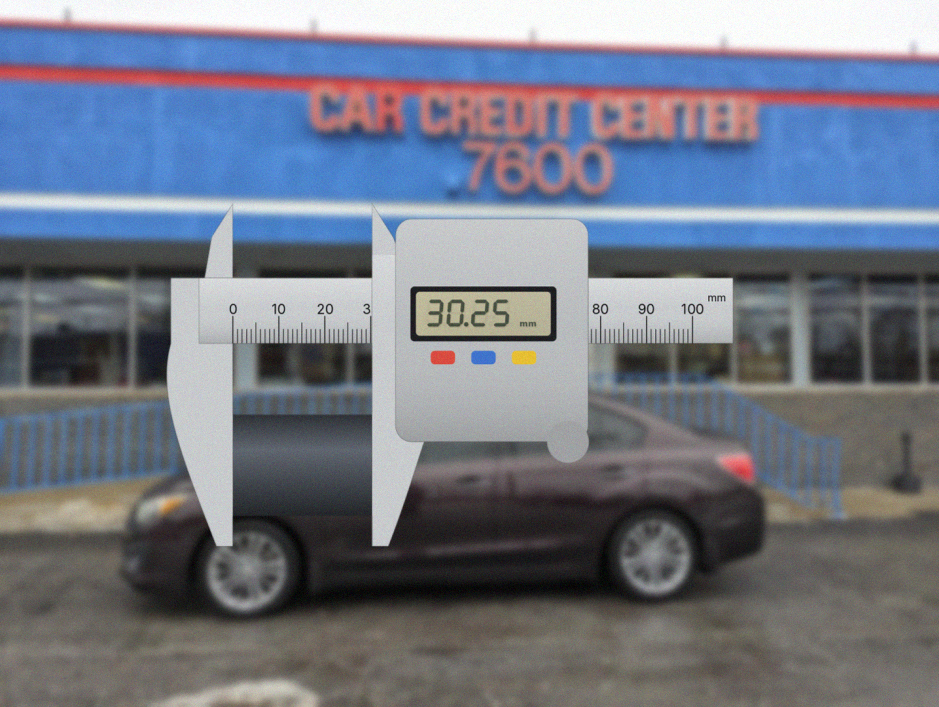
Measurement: 30.25,mm
